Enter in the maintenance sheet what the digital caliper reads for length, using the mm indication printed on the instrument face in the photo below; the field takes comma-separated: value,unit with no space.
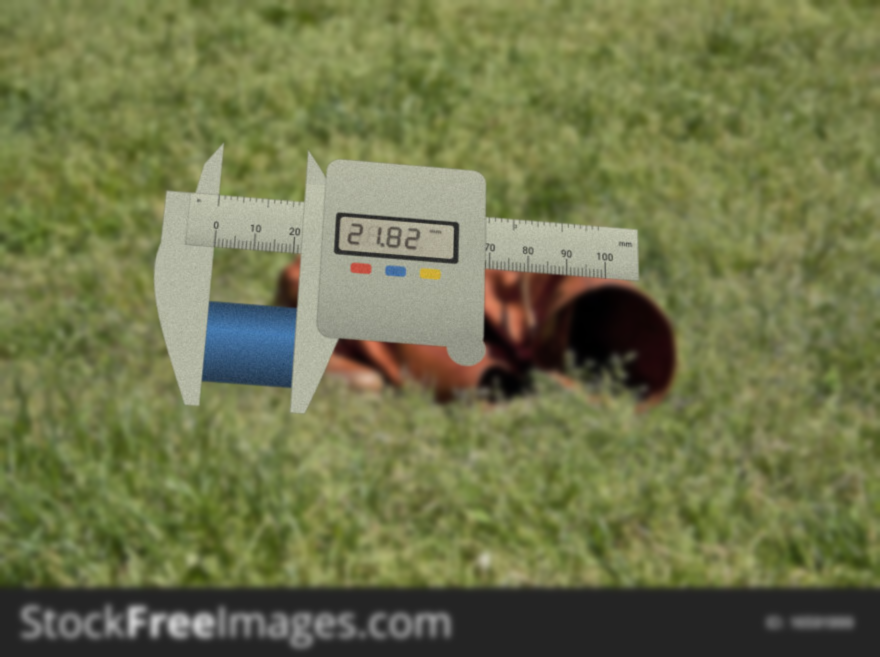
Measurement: 21.82,mm
